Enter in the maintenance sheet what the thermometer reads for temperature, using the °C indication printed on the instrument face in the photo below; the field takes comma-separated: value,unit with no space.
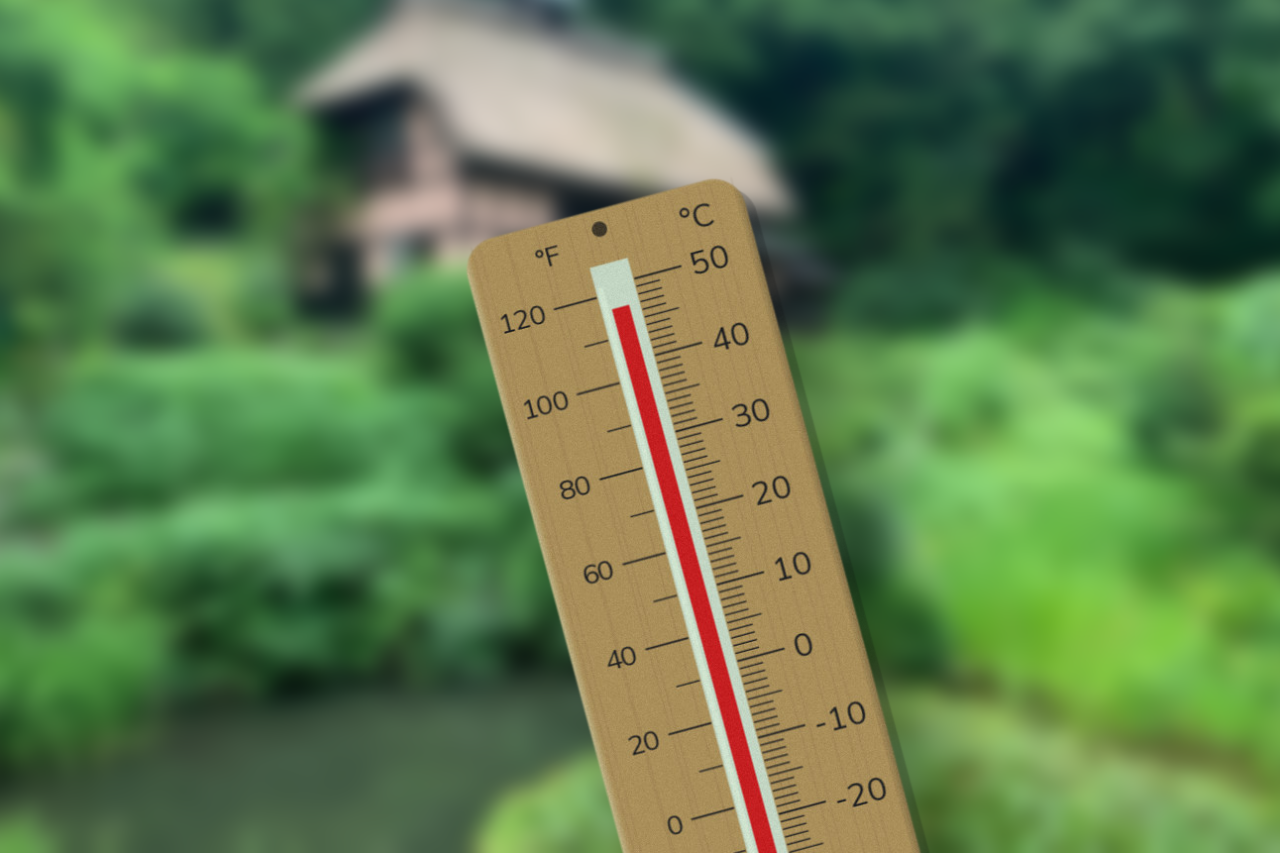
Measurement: 47,°C
